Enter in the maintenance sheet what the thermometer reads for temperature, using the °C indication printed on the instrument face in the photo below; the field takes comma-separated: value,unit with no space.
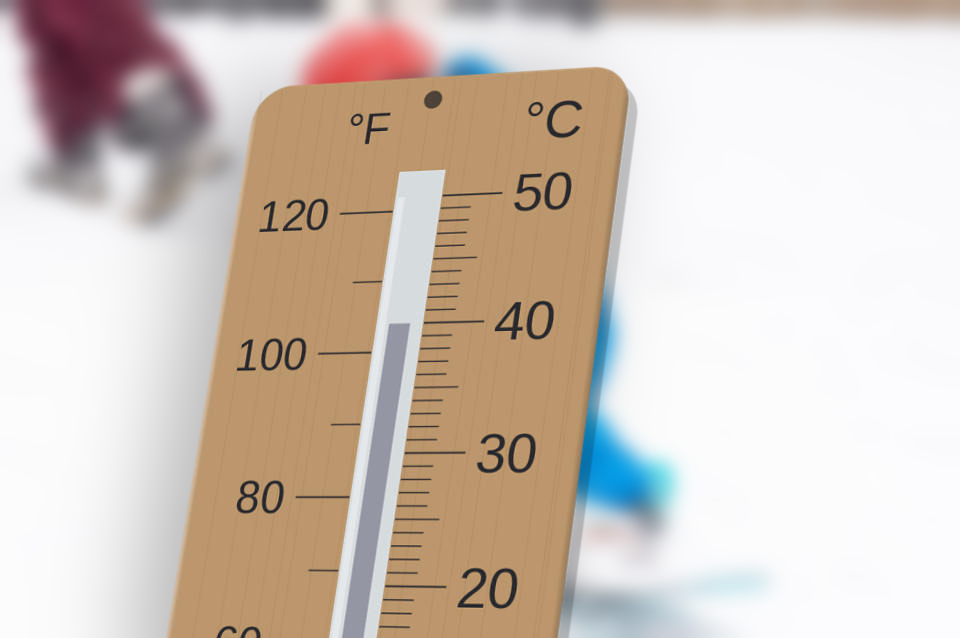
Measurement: 40,°C
